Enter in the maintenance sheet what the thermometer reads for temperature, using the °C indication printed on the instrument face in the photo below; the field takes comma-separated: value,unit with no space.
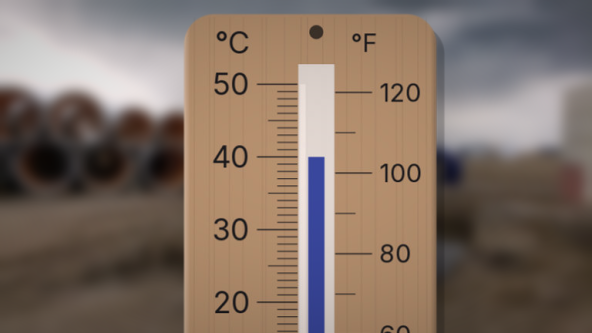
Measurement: 40,°C
